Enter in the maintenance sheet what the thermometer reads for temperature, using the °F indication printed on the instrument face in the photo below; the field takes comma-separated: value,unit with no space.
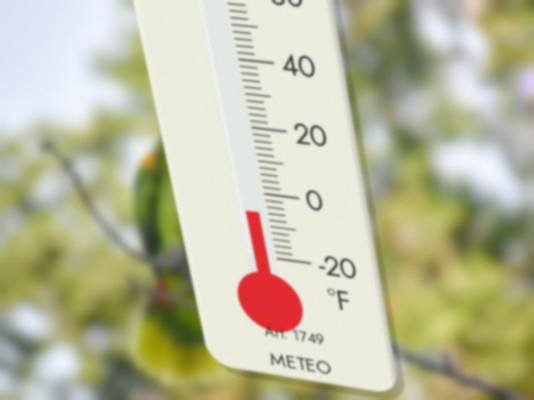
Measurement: -6,°F
